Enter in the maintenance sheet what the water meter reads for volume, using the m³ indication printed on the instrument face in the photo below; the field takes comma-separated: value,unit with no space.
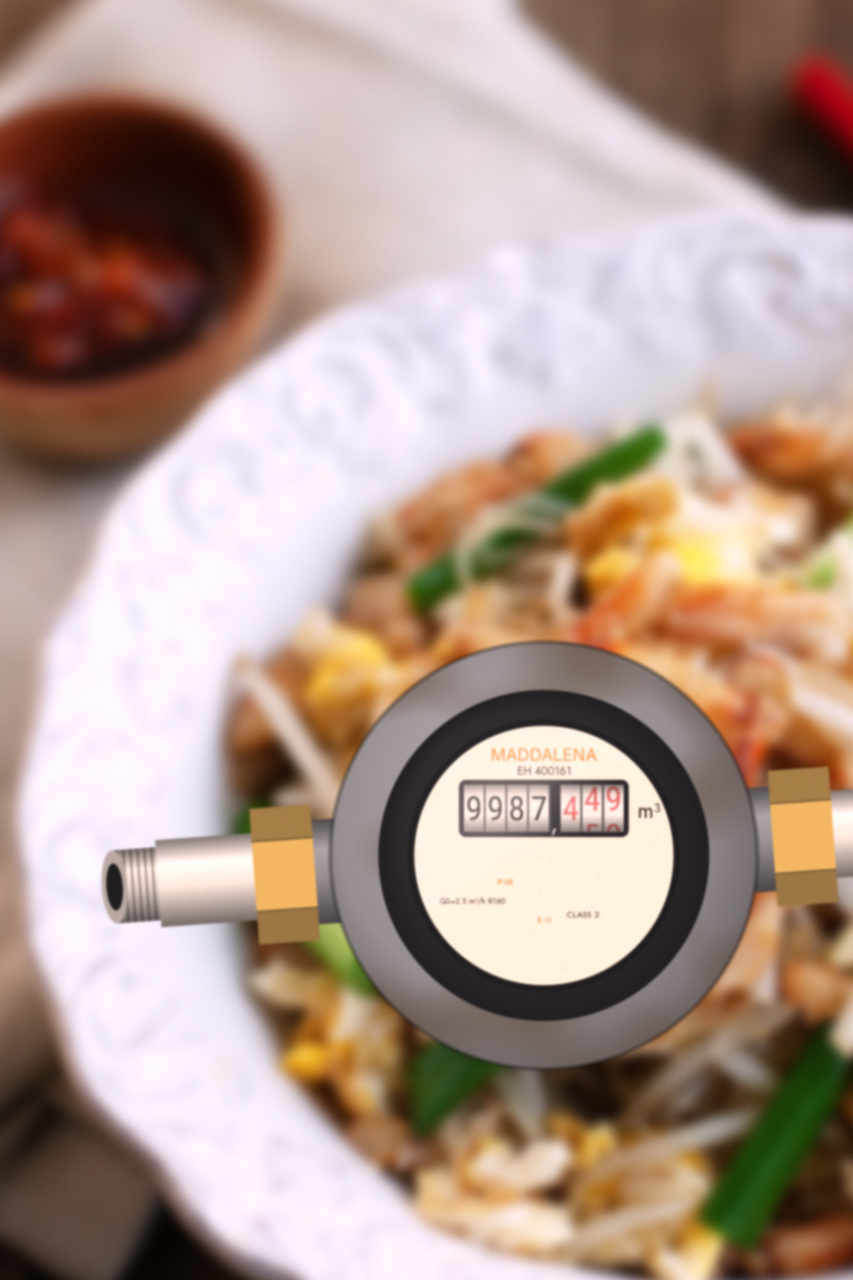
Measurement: 9987.449,m³
